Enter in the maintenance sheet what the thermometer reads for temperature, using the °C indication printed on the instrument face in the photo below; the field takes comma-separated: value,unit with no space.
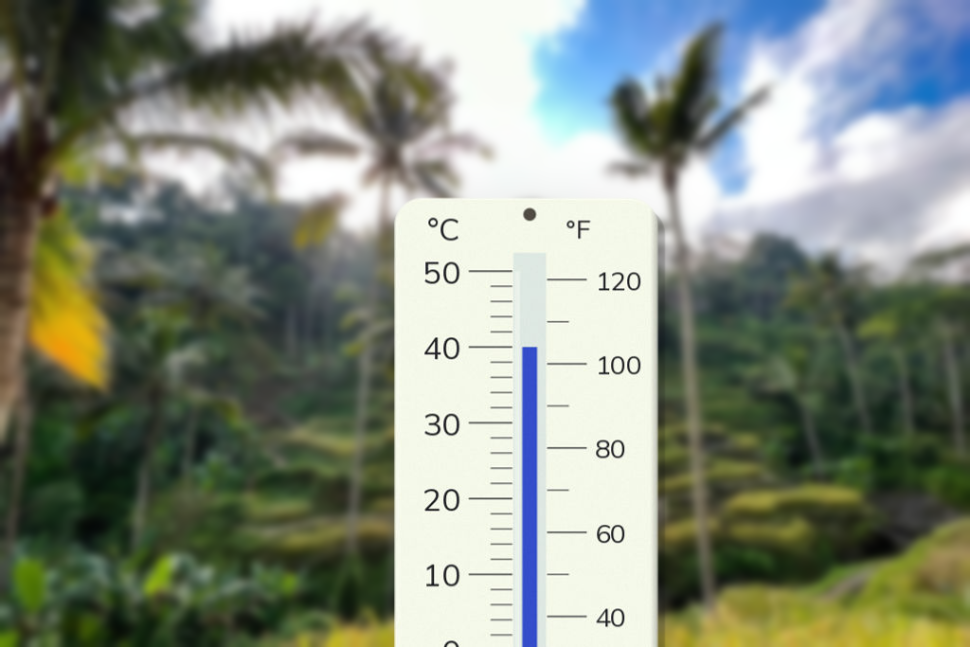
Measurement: 40,°C
